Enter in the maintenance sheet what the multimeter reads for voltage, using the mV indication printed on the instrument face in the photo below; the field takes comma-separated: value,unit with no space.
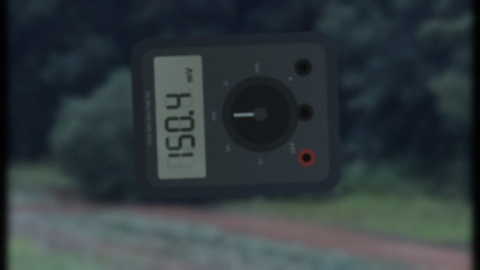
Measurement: 150.4,mV
